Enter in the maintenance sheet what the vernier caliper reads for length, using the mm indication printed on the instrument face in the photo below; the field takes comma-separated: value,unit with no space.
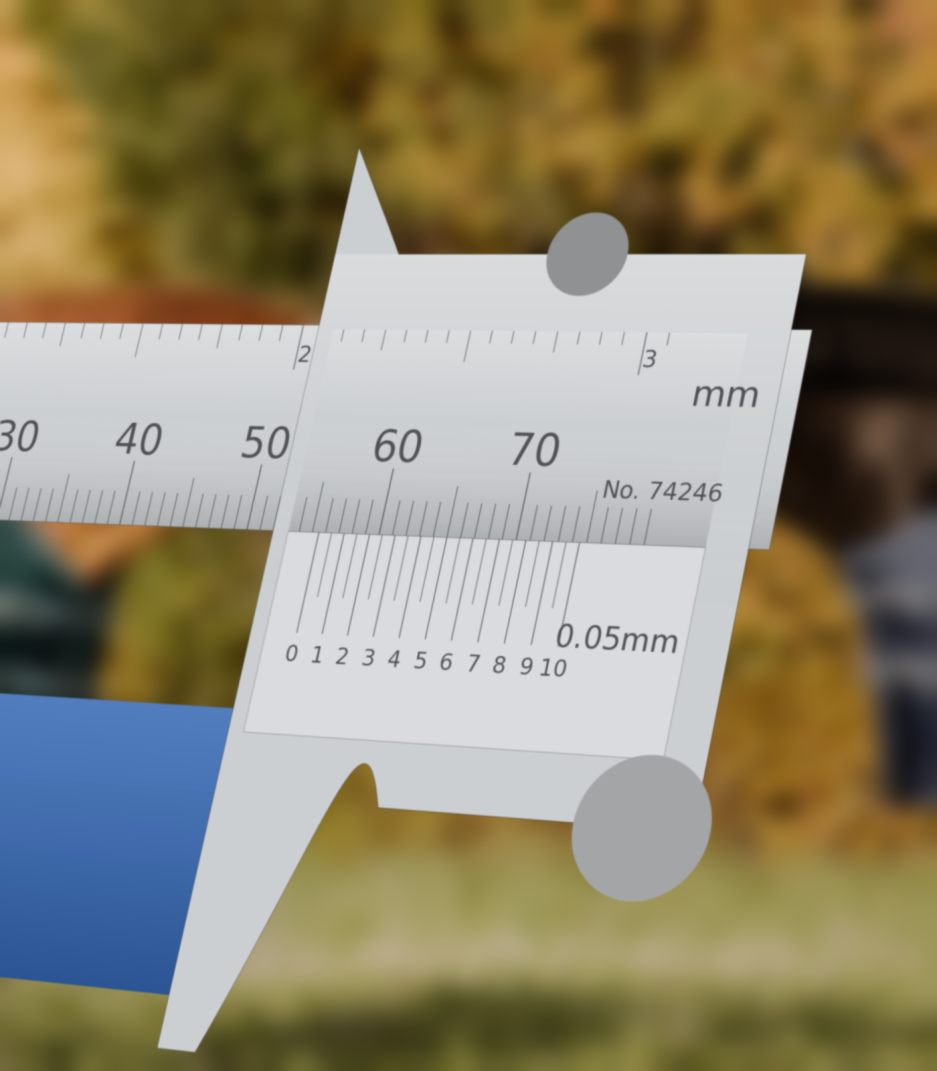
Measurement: 55.5,mm
